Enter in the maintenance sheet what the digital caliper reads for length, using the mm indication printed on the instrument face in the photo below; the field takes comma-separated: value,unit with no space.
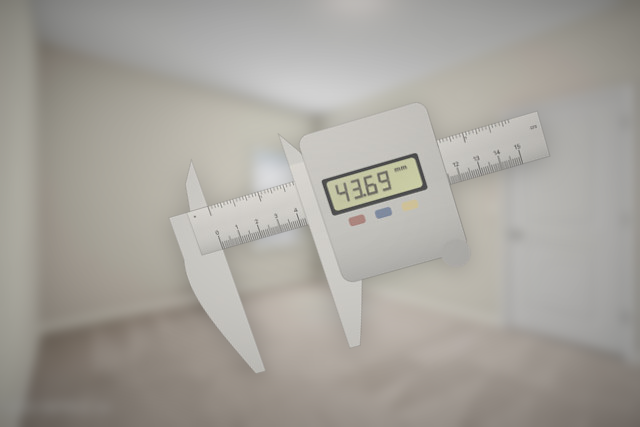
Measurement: 43.69,mm
